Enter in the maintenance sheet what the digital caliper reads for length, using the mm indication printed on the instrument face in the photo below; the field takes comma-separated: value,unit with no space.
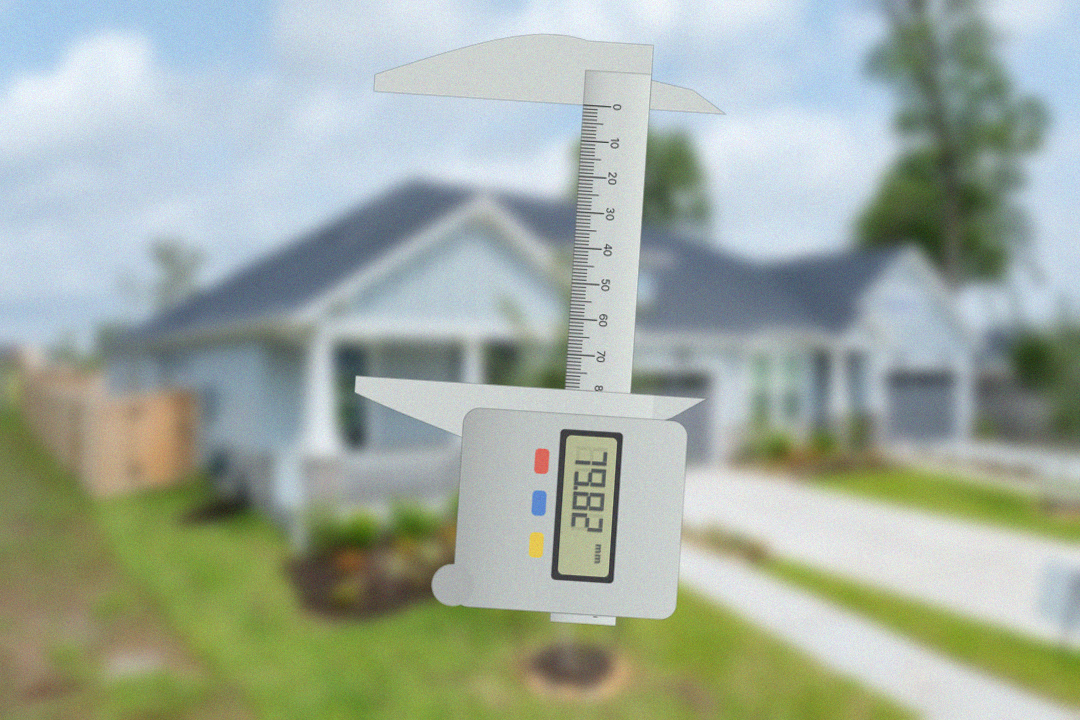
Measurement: 79.82,mm
